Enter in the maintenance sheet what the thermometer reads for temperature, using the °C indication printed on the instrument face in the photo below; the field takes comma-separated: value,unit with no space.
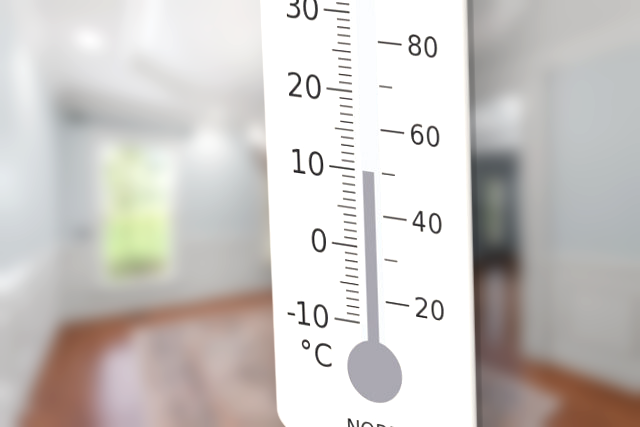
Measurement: 10,°C
